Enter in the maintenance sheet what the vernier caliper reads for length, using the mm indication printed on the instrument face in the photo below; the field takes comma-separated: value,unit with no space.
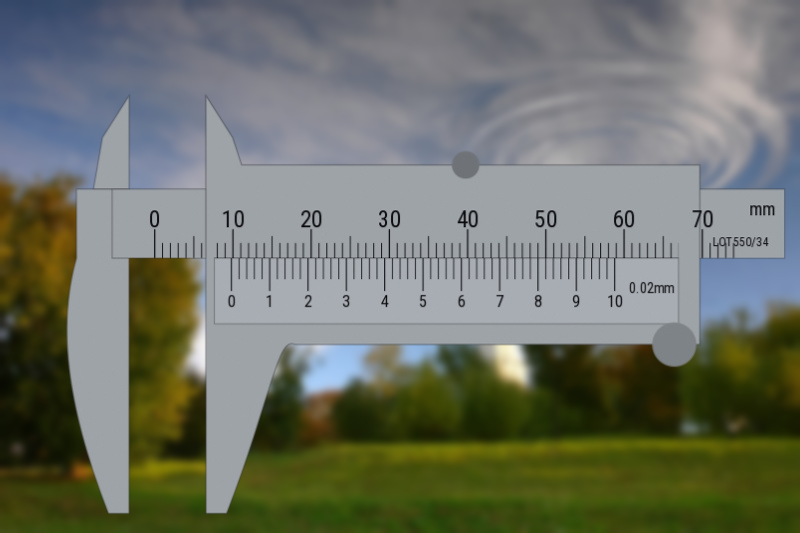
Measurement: 9.8,mm
